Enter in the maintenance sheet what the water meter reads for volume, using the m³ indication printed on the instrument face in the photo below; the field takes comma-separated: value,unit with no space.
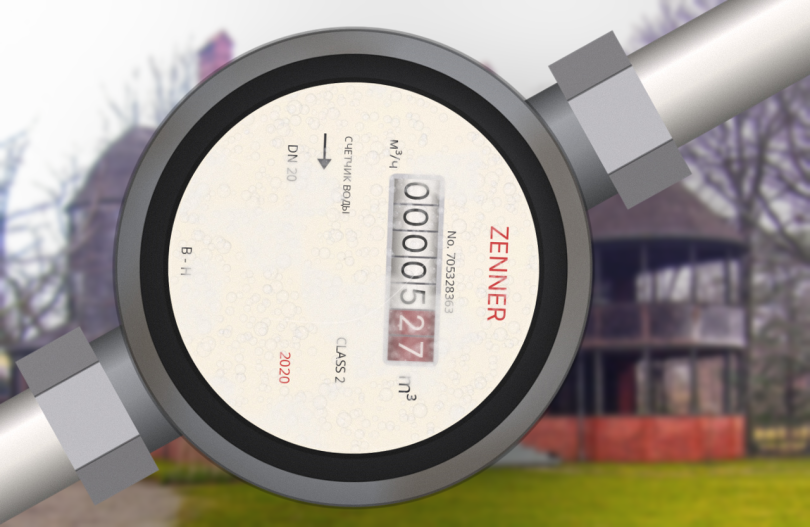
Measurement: 5.27,m³
